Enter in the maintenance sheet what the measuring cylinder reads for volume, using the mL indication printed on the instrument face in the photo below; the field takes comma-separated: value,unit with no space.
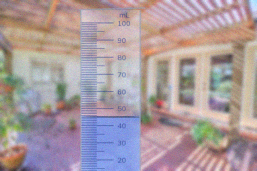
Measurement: 45,mL
